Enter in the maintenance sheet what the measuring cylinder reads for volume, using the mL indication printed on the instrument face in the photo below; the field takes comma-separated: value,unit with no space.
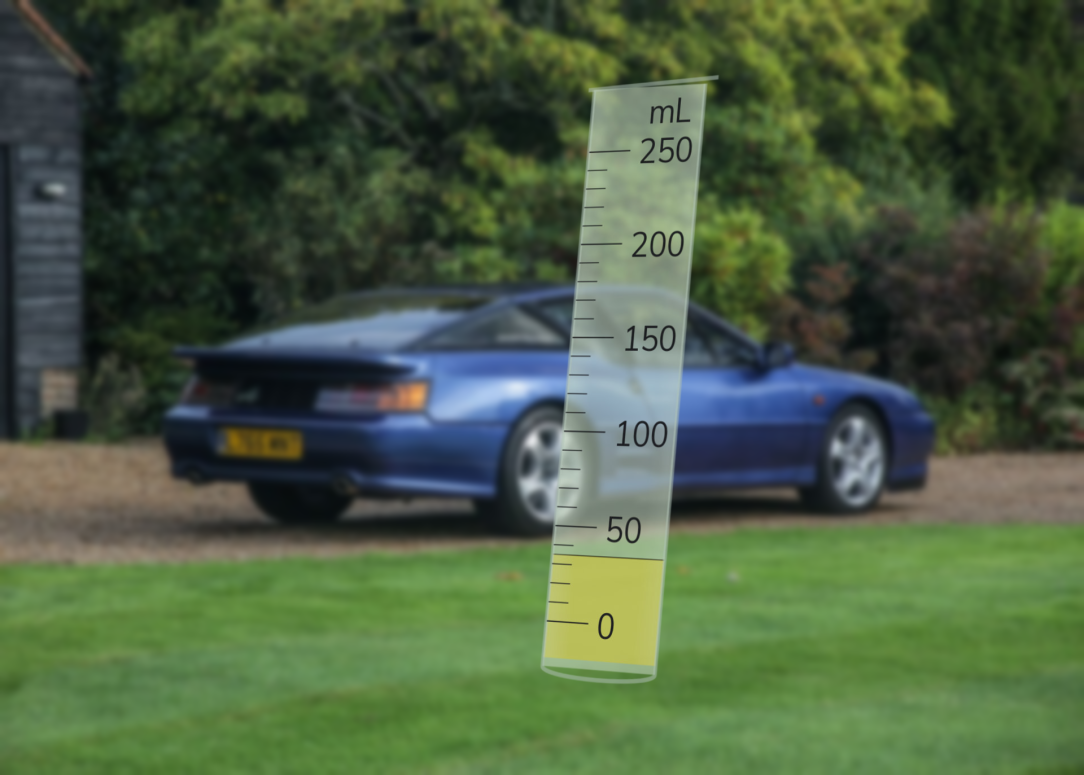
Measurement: 35,mL
